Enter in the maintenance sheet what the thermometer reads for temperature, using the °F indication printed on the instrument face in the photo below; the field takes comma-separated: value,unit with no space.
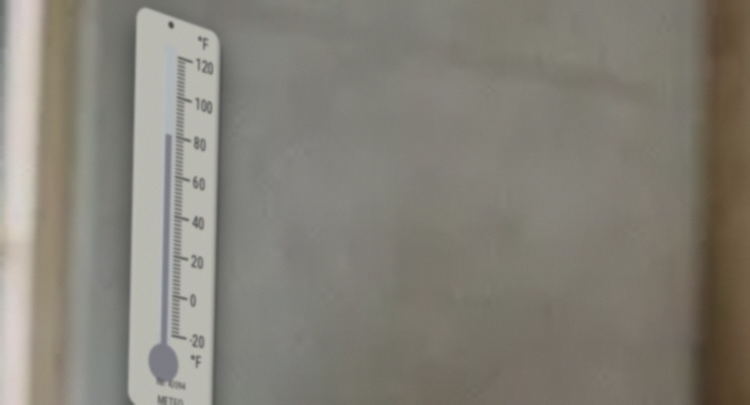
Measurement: 80,°F
